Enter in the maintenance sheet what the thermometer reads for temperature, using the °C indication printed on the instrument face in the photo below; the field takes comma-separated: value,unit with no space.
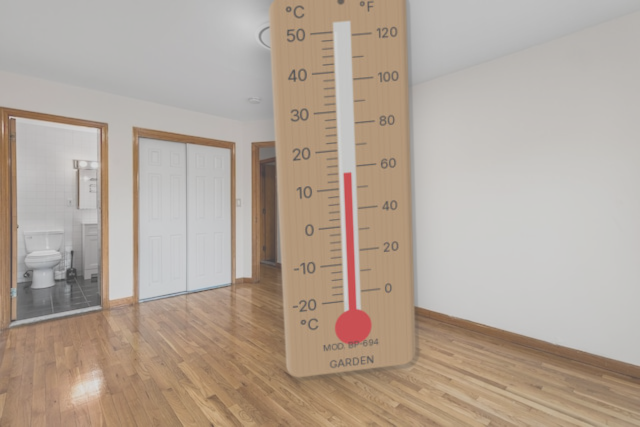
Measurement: 14,°C
